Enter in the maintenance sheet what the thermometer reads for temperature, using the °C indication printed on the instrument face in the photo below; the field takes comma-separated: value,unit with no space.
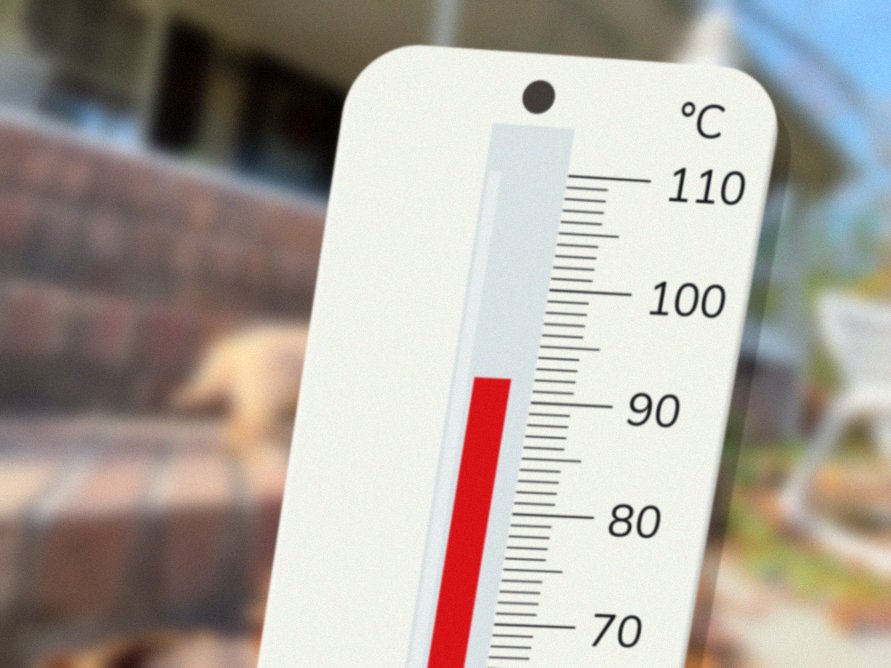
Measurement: 92,°C
